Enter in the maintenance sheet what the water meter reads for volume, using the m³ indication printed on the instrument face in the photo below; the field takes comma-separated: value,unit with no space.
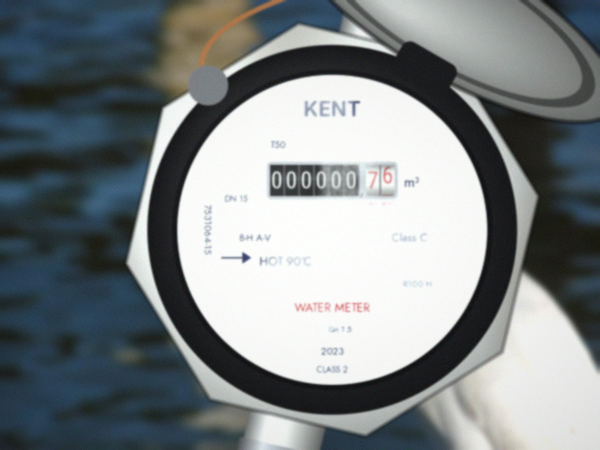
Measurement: 0.76,m³
